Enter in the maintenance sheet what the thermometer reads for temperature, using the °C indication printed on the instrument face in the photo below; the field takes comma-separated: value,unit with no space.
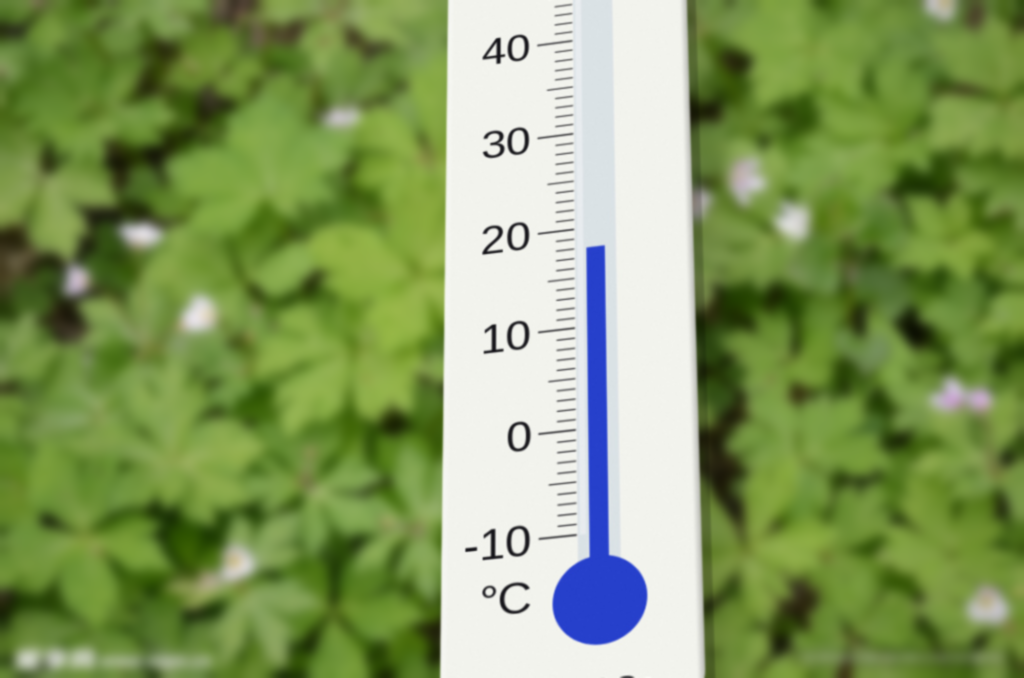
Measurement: 18,°C
